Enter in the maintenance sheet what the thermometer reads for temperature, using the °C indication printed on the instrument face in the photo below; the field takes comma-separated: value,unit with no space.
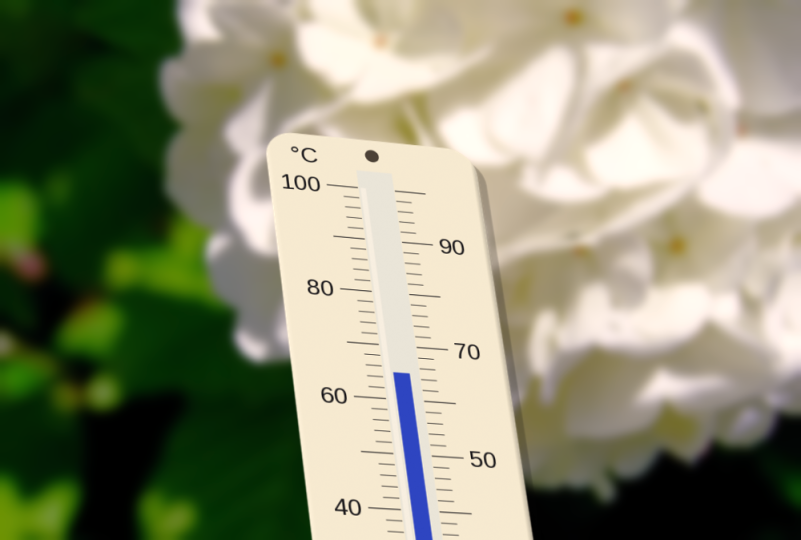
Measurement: 65,°C
